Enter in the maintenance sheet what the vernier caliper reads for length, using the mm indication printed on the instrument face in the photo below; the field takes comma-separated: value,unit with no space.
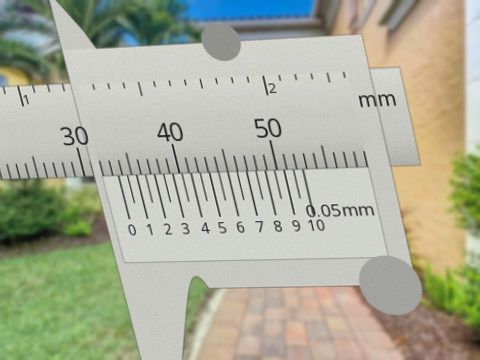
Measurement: 33.6,mm
